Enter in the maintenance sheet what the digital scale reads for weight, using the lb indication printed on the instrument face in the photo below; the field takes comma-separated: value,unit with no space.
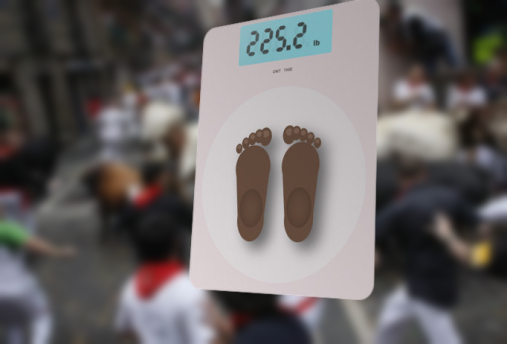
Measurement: 225.2,lb
